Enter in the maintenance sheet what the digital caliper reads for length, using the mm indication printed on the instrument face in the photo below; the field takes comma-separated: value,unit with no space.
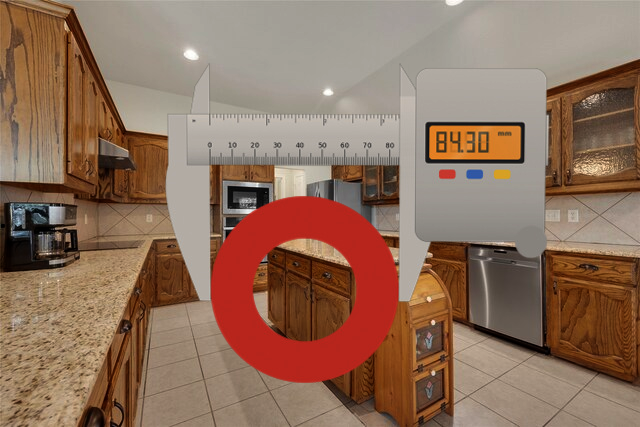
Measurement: 84.30,mm
